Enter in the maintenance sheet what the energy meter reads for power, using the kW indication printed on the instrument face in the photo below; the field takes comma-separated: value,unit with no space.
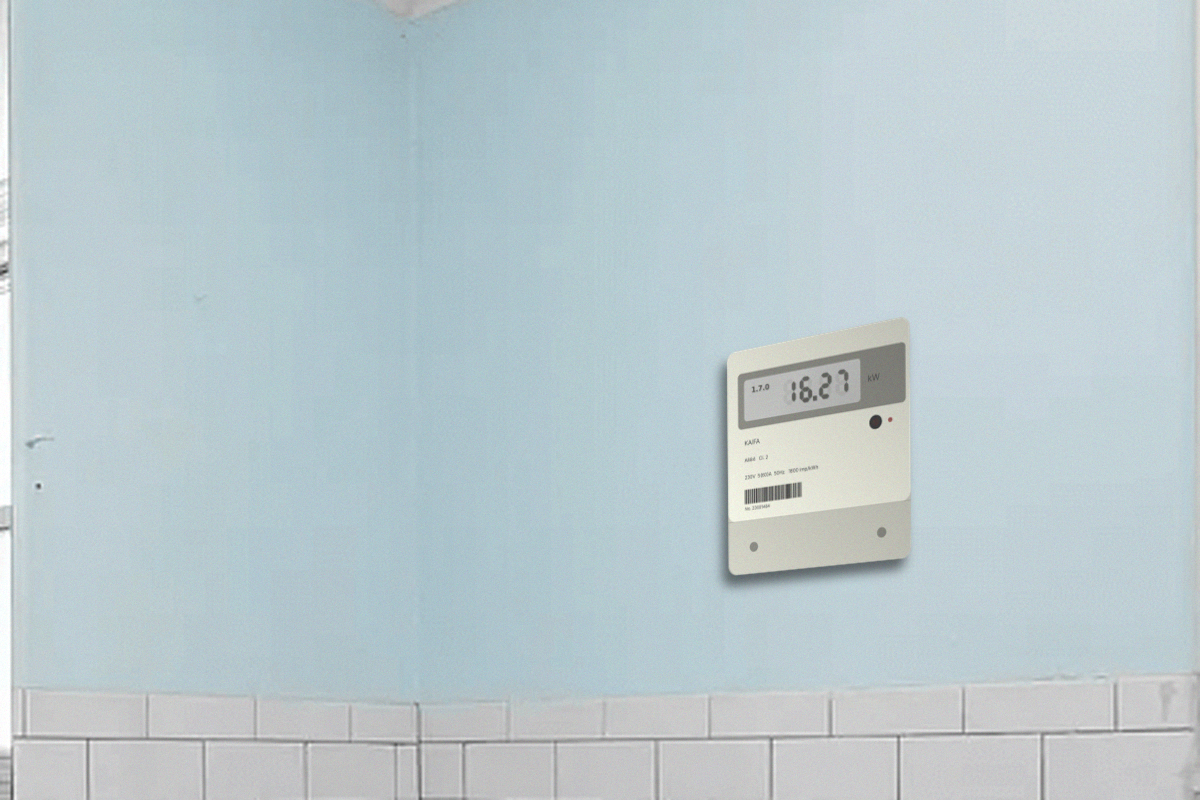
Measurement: 16.27,kW
